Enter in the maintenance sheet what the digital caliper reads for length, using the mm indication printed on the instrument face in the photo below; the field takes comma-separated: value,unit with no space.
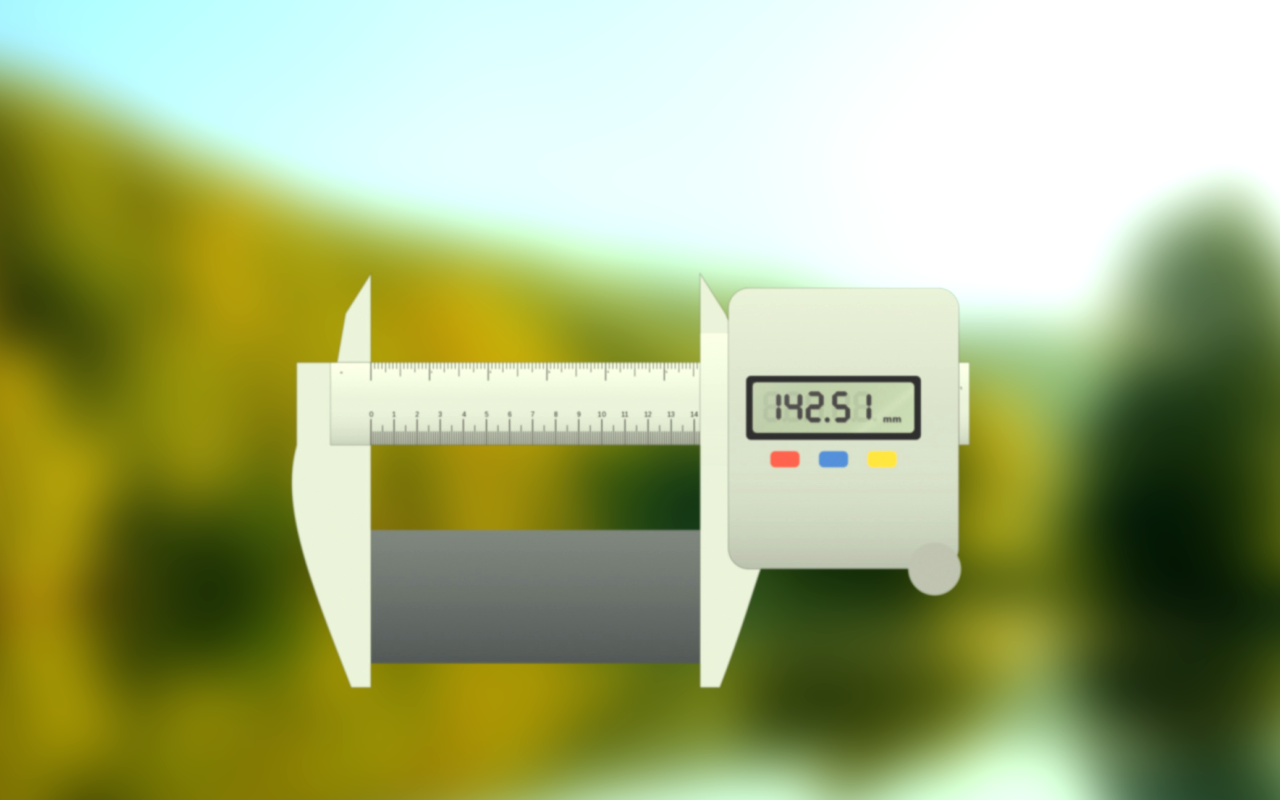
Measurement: 142.51,mm
